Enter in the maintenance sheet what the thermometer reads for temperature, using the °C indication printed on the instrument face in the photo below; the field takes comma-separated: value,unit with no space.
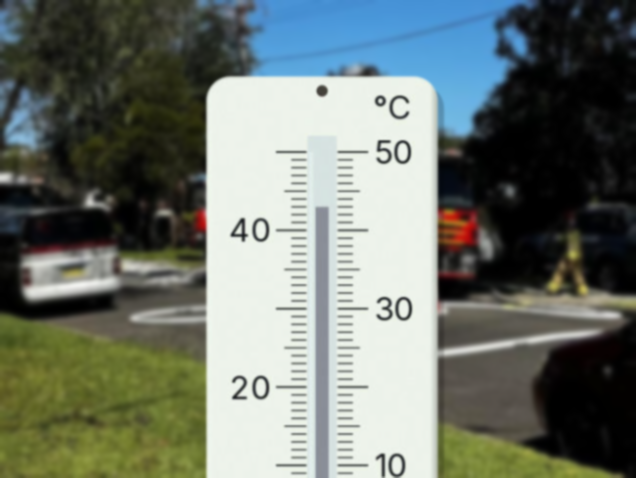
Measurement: 43,°C
